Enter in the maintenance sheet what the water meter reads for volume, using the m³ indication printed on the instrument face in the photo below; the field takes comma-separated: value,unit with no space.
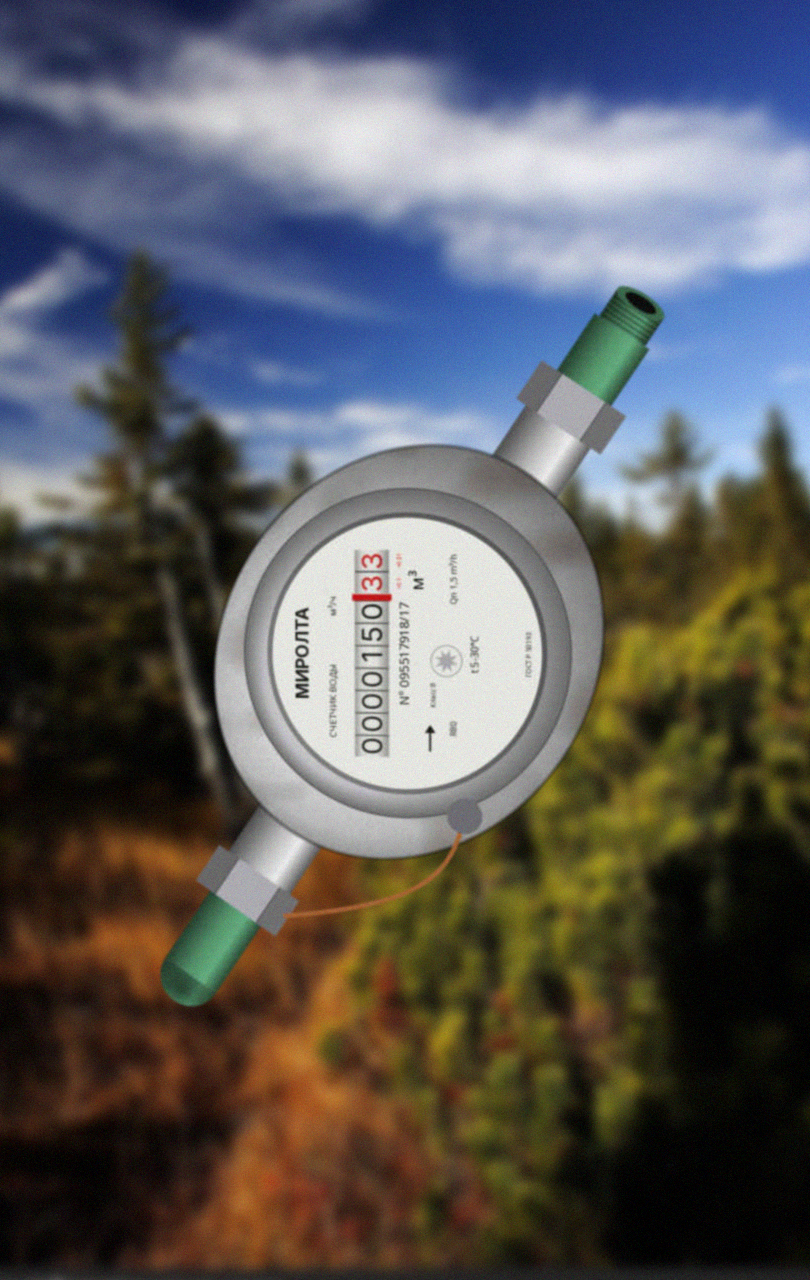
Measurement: 150.33,m³
